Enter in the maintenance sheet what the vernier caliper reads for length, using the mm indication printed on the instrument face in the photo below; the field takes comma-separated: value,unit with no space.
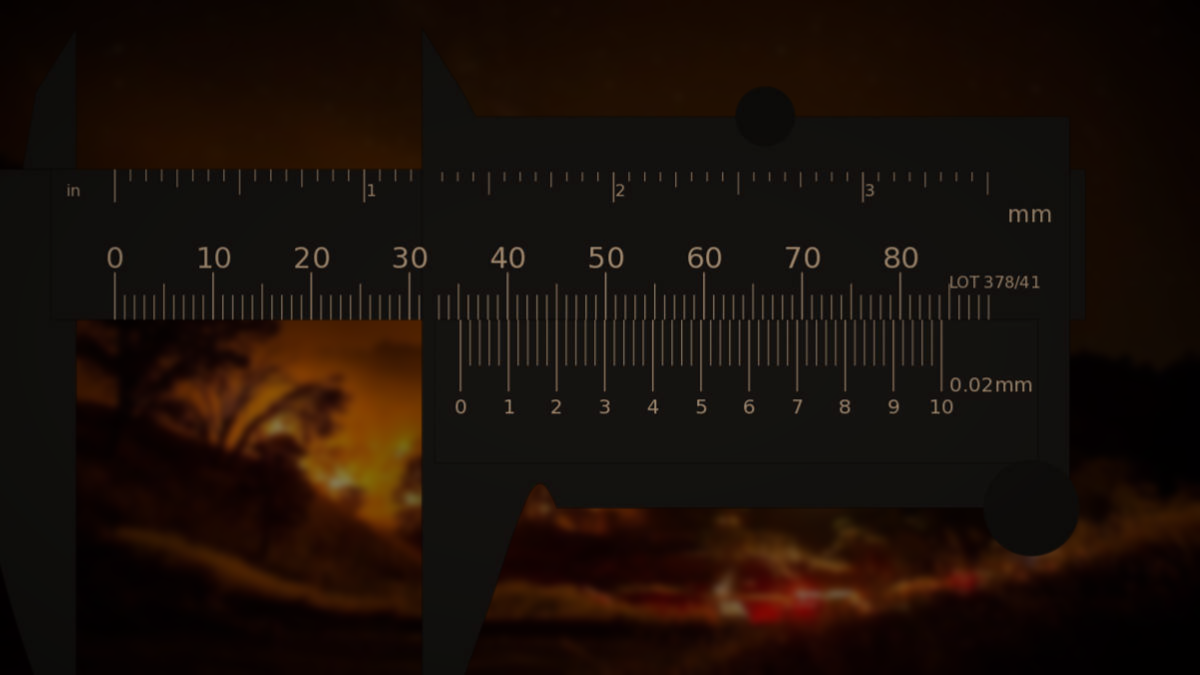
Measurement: 35.2,mm
